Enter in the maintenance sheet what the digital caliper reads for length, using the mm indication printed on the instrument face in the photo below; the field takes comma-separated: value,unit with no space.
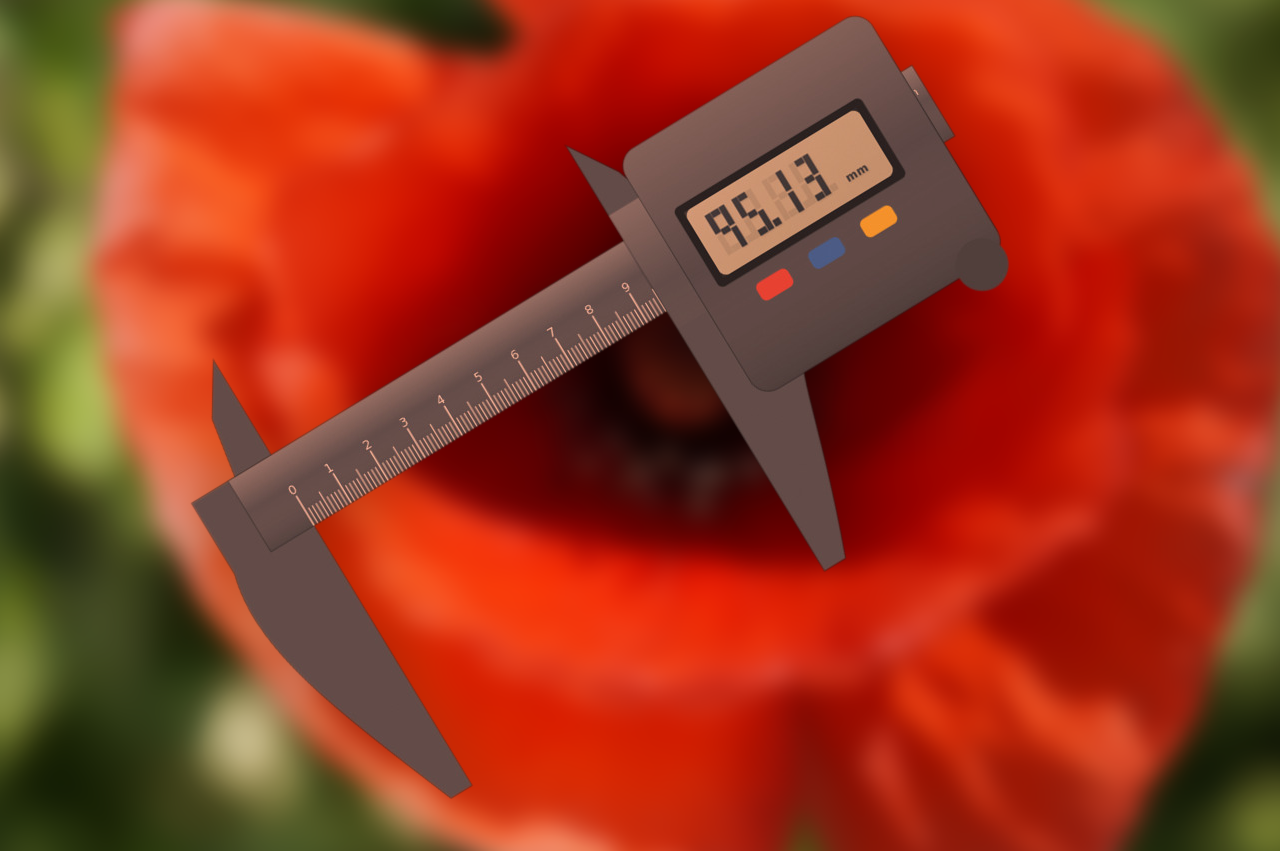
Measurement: 95.13,mm
